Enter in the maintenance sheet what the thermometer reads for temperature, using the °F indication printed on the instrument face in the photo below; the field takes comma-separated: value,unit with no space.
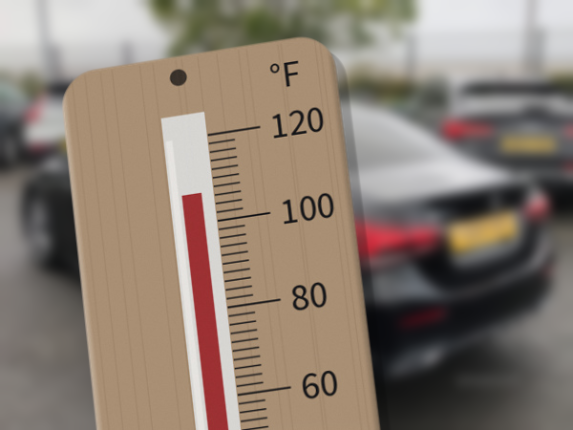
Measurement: 107,°F
